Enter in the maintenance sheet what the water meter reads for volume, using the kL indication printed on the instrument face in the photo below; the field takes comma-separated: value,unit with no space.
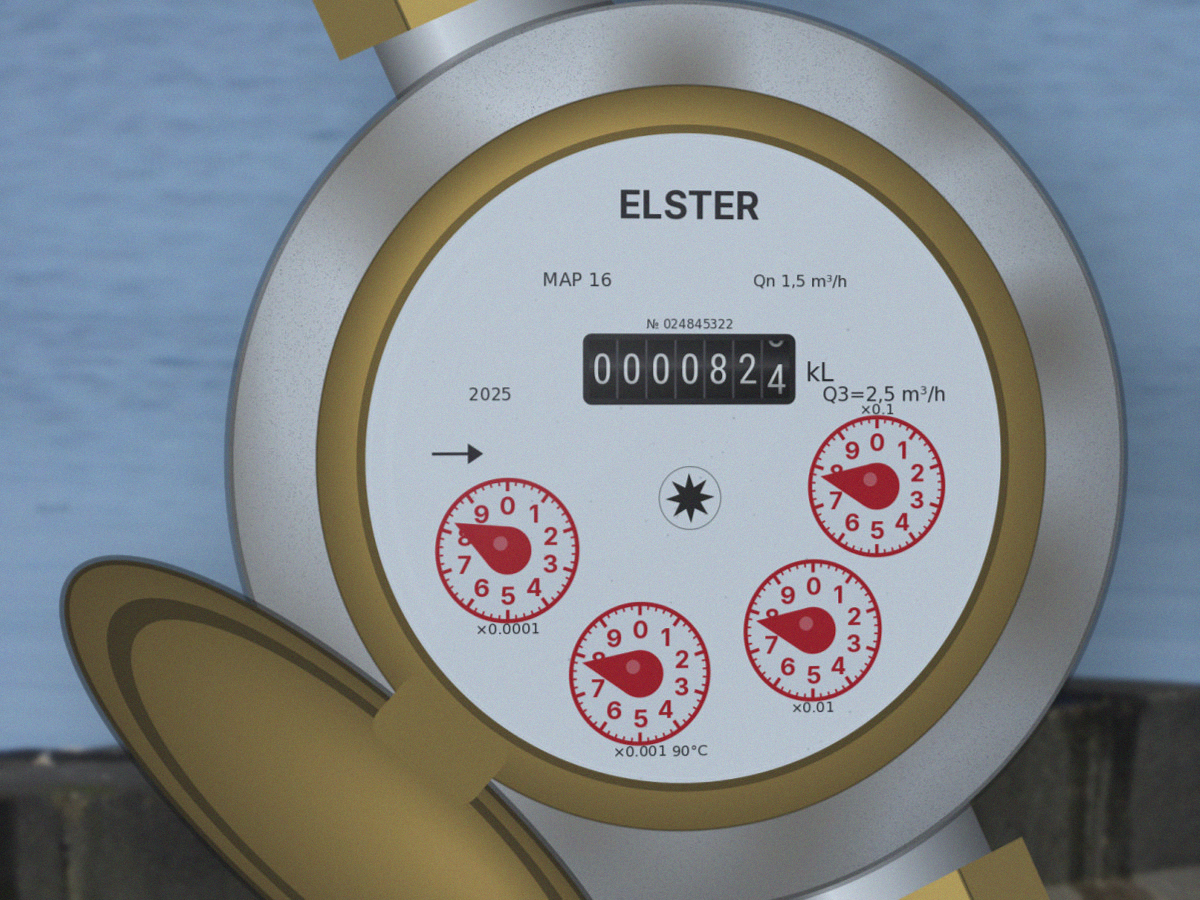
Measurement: 823.7778,kL
